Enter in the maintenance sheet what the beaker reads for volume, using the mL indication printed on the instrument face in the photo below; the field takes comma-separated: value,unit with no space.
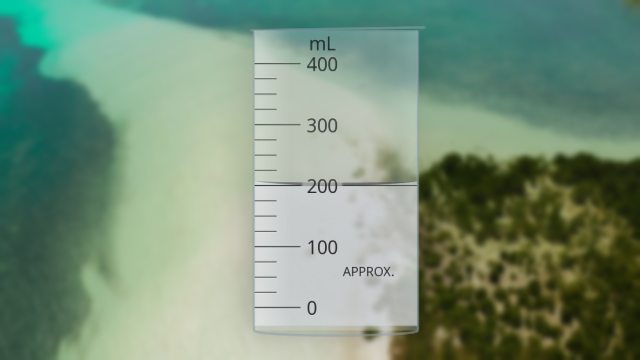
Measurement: 200,mL
